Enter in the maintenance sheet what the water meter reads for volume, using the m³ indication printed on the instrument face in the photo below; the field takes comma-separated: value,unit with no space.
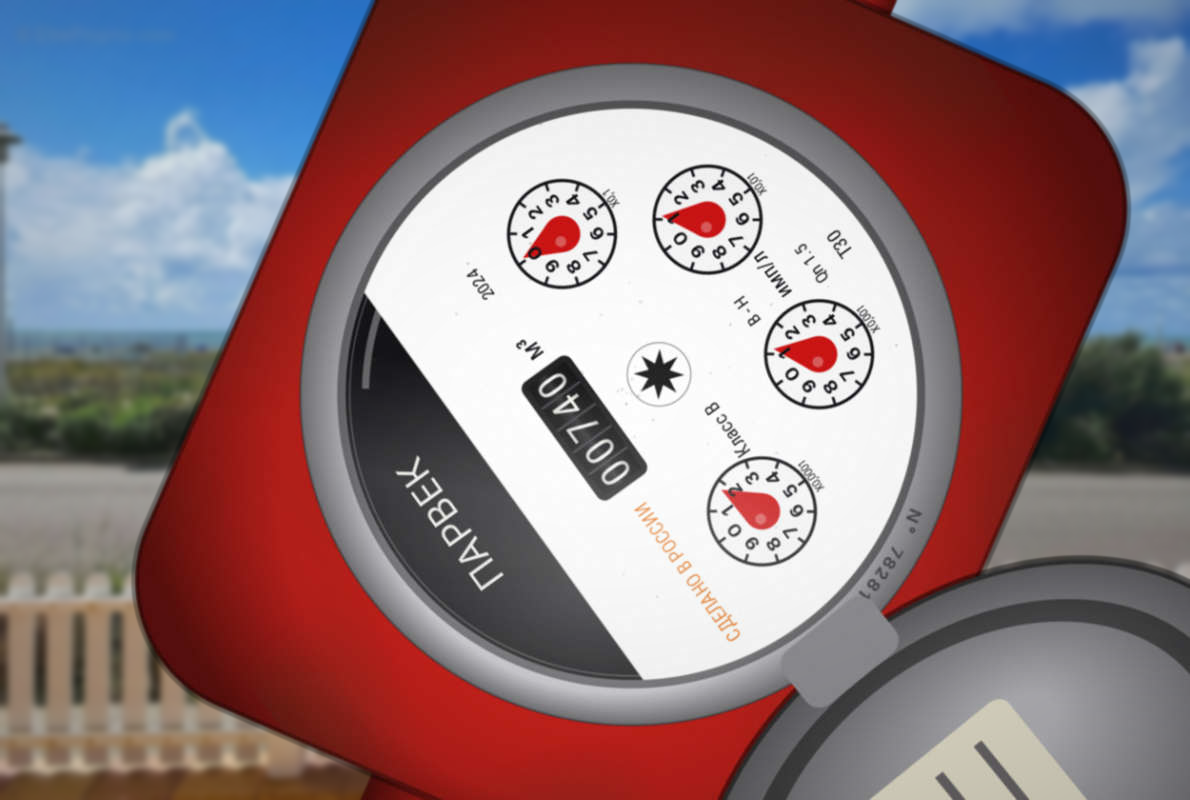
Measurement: 740.0111,m³
